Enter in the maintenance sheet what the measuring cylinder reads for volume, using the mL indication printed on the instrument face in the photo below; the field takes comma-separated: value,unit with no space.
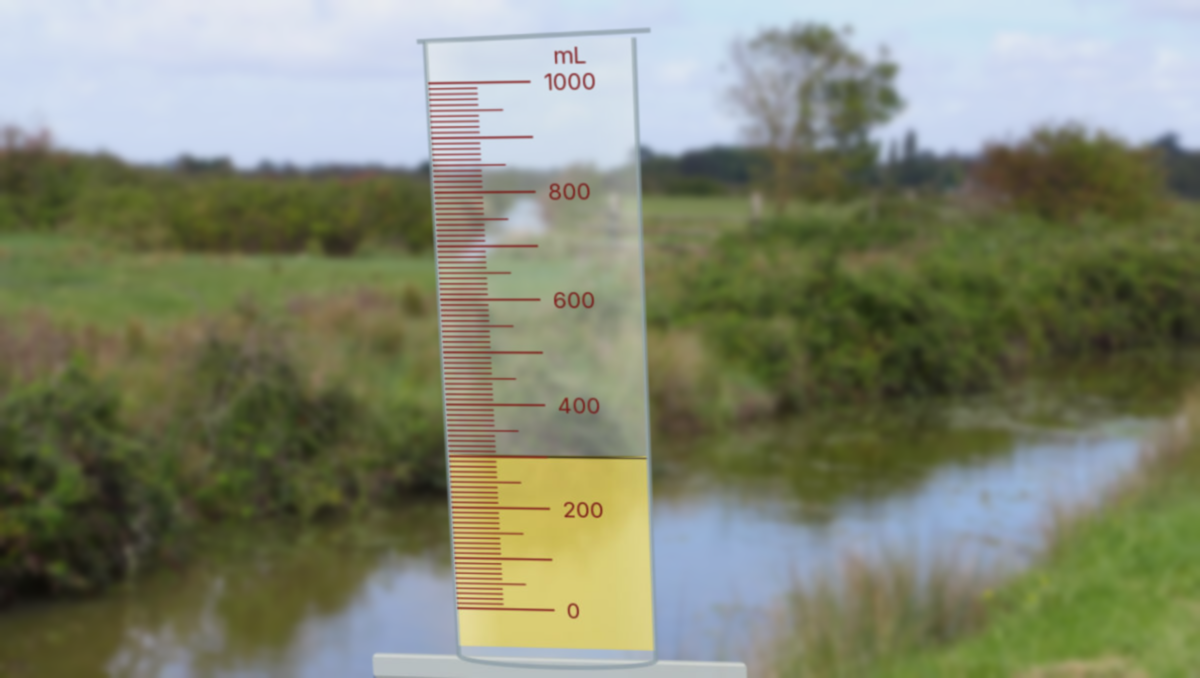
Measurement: 300,mL
